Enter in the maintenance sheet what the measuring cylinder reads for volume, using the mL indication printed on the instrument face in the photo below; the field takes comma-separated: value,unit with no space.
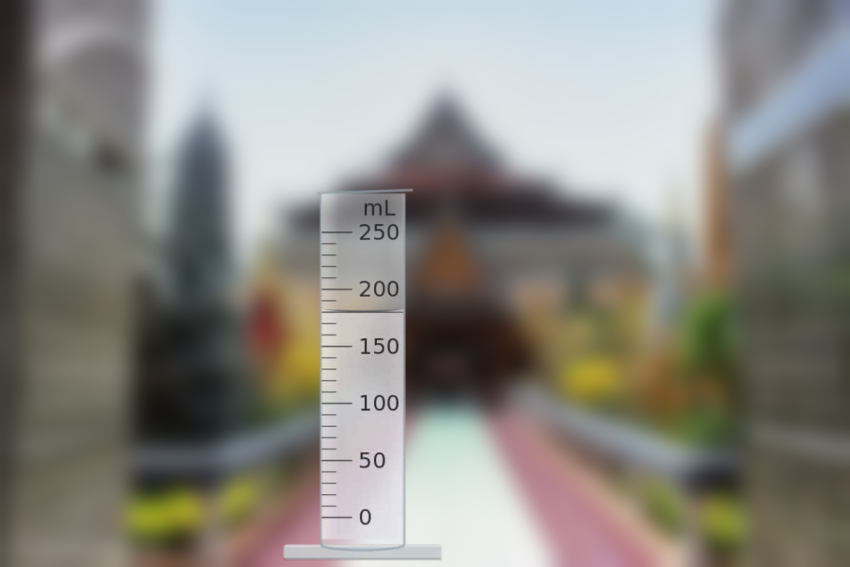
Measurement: 180,mL
